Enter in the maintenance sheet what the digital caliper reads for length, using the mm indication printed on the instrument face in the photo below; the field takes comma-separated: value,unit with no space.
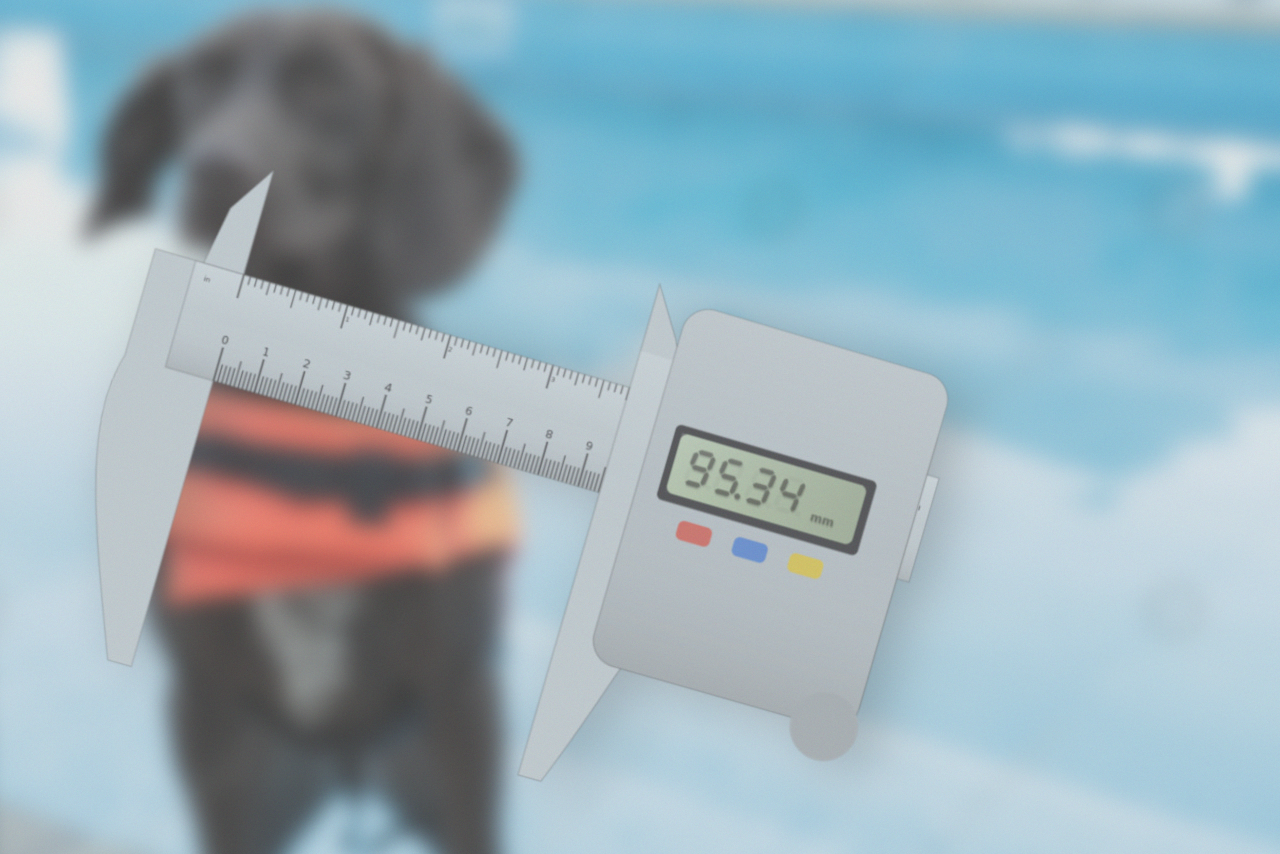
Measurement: 95.34,mm
